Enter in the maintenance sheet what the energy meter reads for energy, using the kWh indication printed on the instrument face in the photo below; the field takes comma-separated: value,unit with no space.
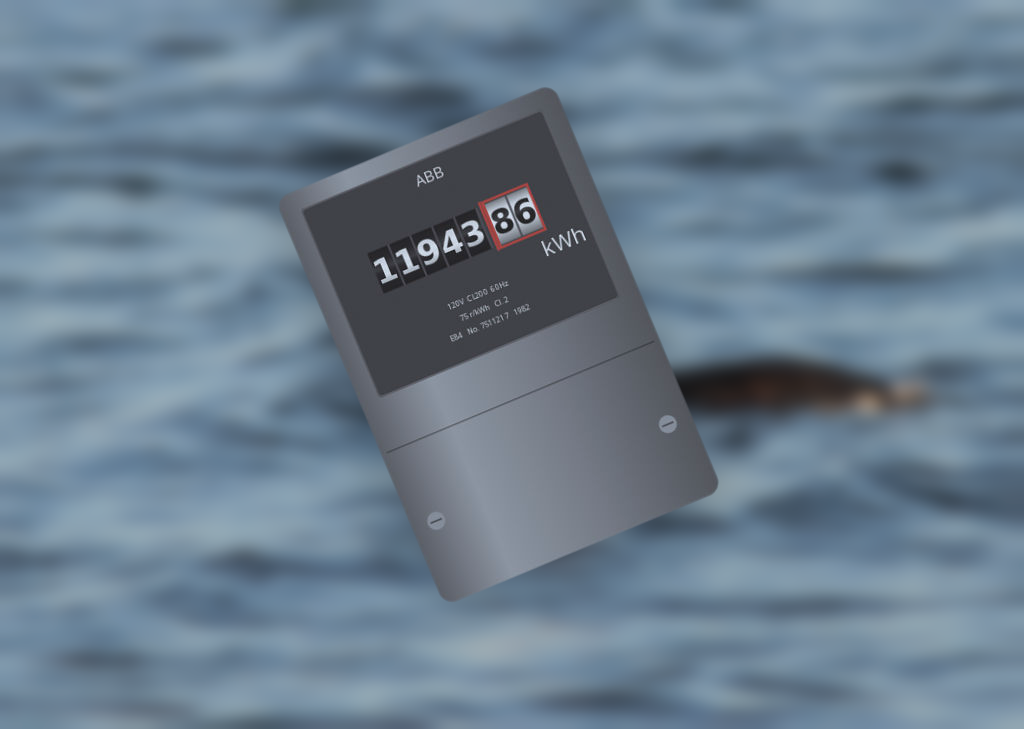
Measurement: 11943.86,kWh
